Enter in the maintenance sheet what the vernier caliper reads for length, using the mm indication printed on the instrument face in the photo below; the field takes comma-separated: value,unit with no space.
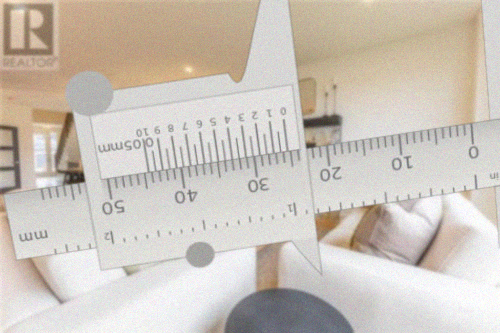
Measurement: 25.4,mm
